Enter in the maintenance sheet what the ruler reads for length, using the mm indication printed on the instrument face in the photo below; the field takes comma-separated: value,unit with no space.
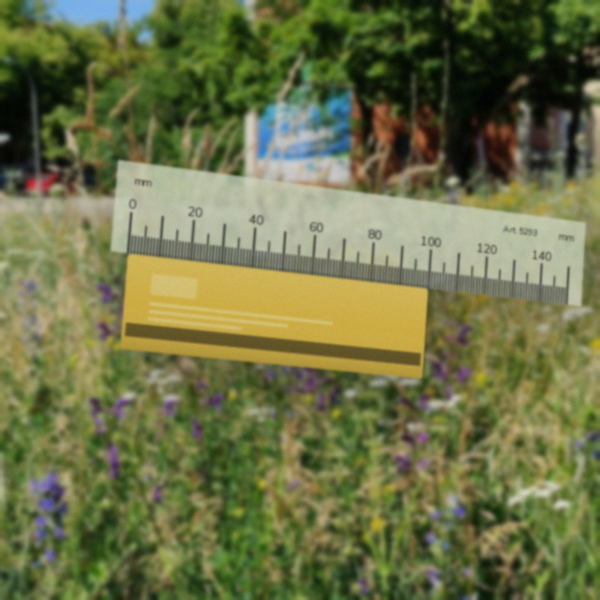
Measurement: 100,mm
